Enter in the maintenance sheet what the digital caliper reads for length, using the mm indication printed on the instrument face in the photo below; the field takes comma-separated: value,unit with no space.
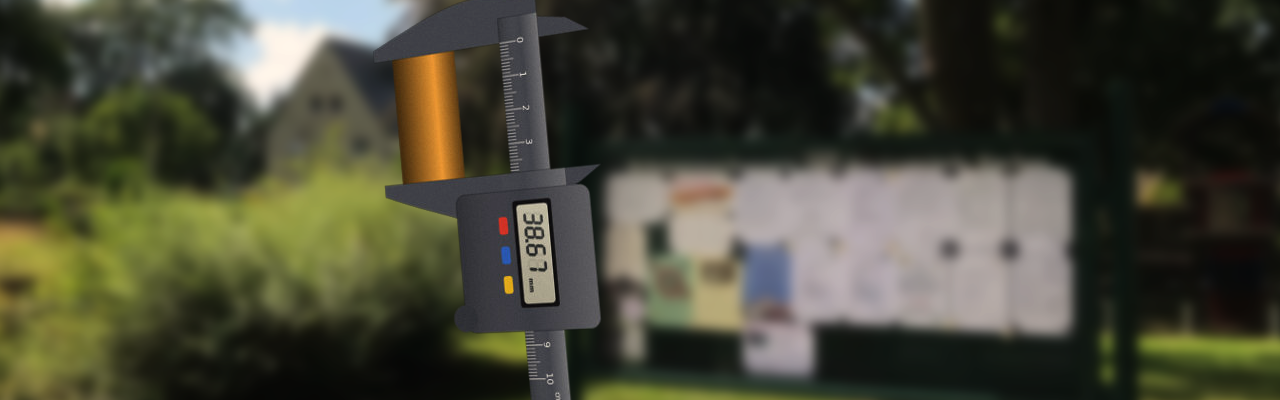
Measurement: 38.67,mm
